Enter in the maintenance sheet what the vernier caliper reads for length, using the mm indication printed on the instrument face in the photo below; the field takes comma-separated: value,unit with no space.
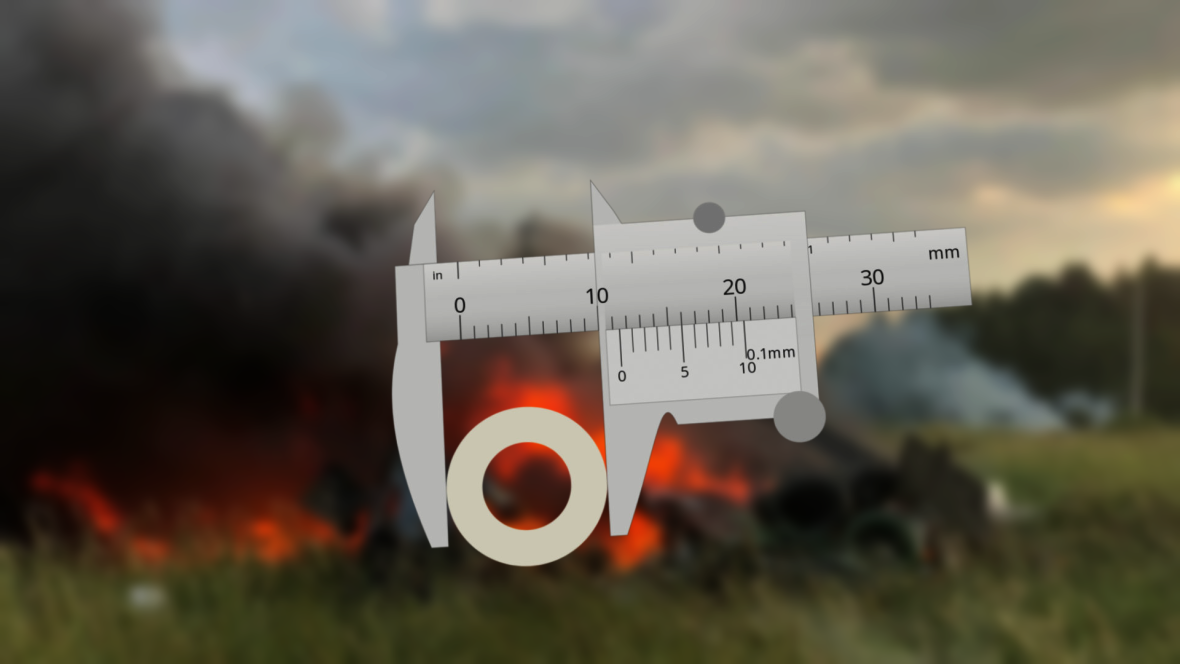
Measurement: 11.5,mm
